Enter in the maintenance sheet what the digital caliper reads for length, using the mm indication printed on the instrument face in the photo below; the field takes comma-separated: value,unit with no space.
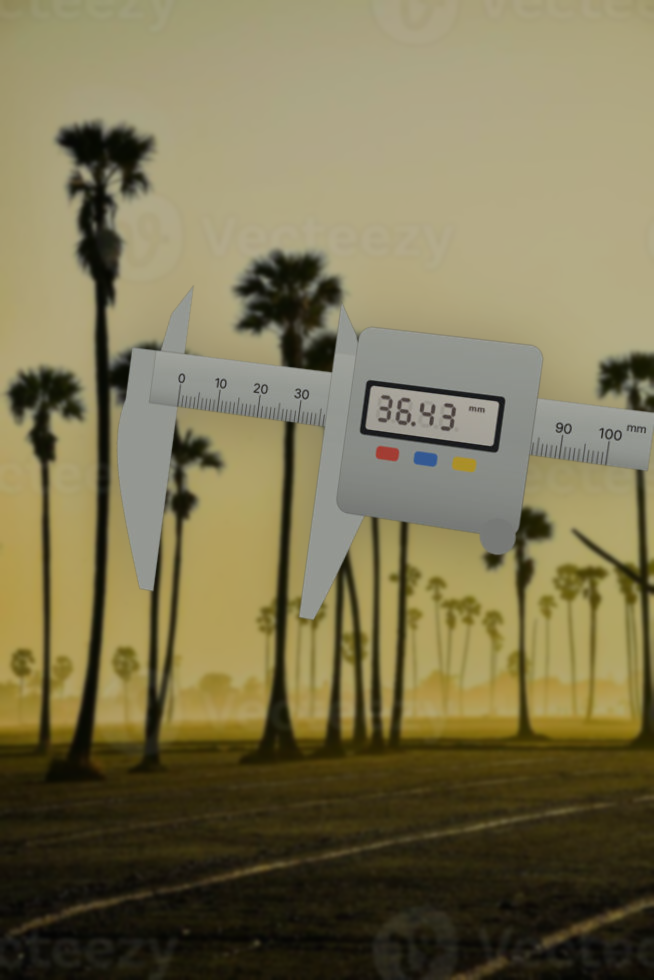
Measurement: 36.43,mm
